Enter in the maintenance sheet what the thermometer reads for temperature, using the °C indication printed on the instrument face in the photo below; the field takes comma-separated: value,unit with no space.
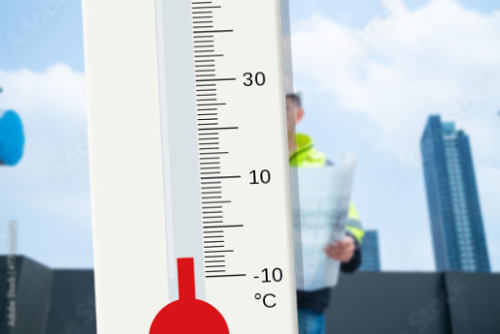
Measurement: -6,°C
